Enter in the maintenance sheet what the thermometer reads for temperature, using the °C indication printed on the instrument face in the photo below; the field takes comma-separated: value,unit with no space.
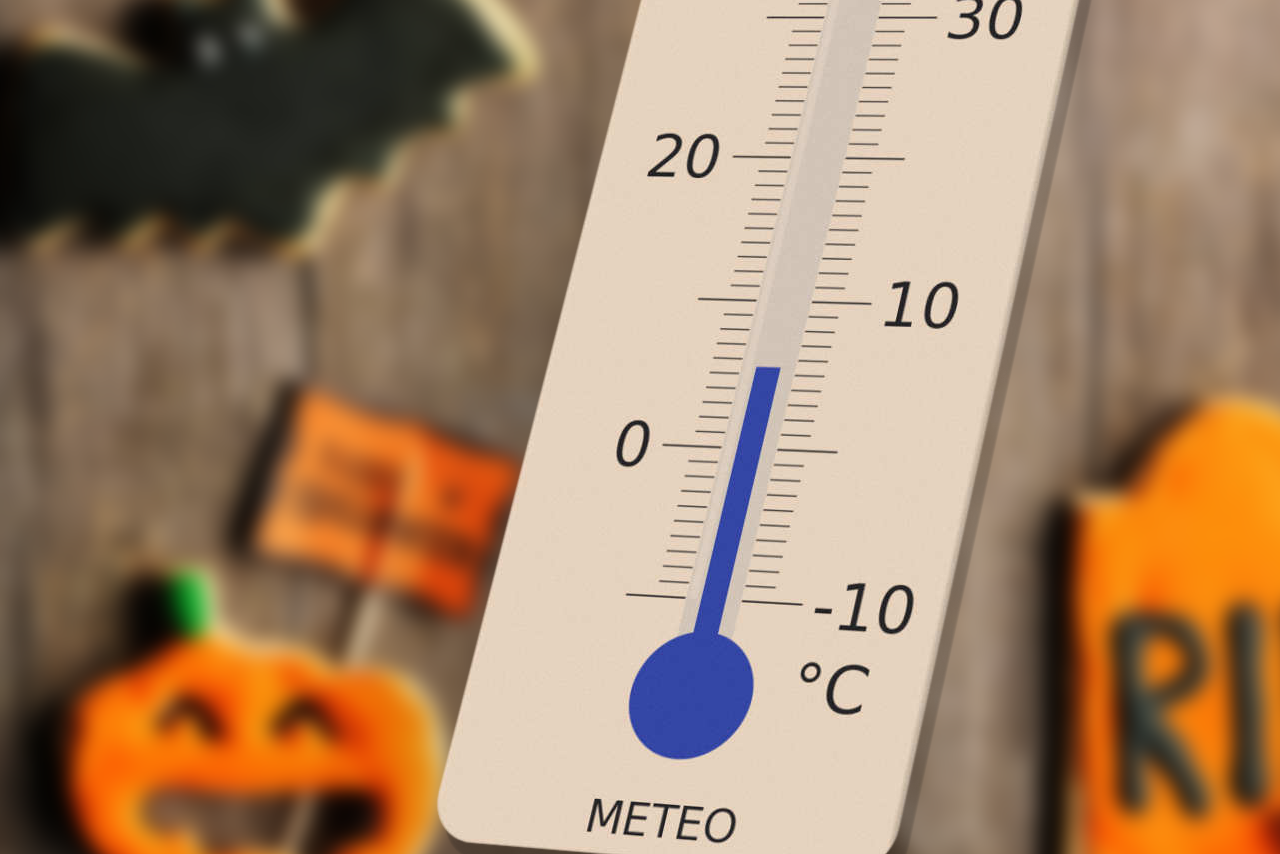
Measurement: 5.5,°C
